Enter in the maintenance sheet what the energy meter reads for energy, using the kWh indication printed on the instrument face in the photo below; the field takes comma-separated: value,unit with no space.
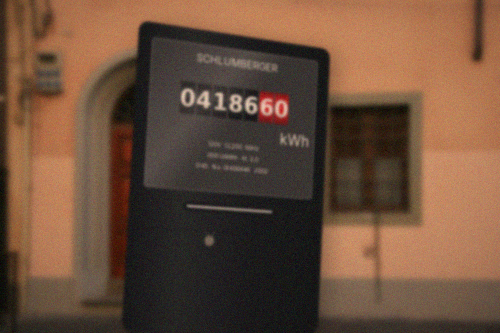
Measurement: 4186.60,kWh
